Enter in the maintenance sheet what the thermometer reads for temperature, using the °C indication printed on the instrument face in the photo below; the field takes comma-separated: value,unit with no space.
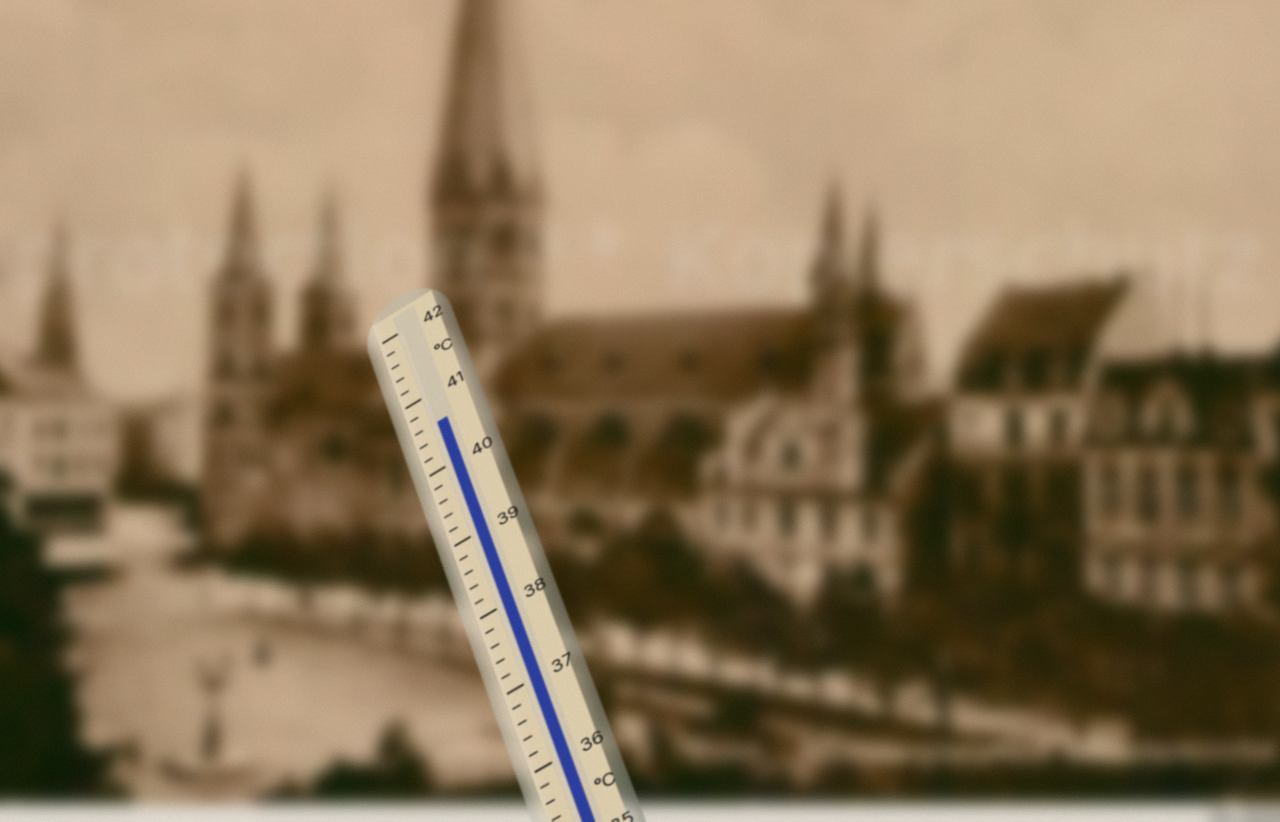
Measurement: 40.6,°C
